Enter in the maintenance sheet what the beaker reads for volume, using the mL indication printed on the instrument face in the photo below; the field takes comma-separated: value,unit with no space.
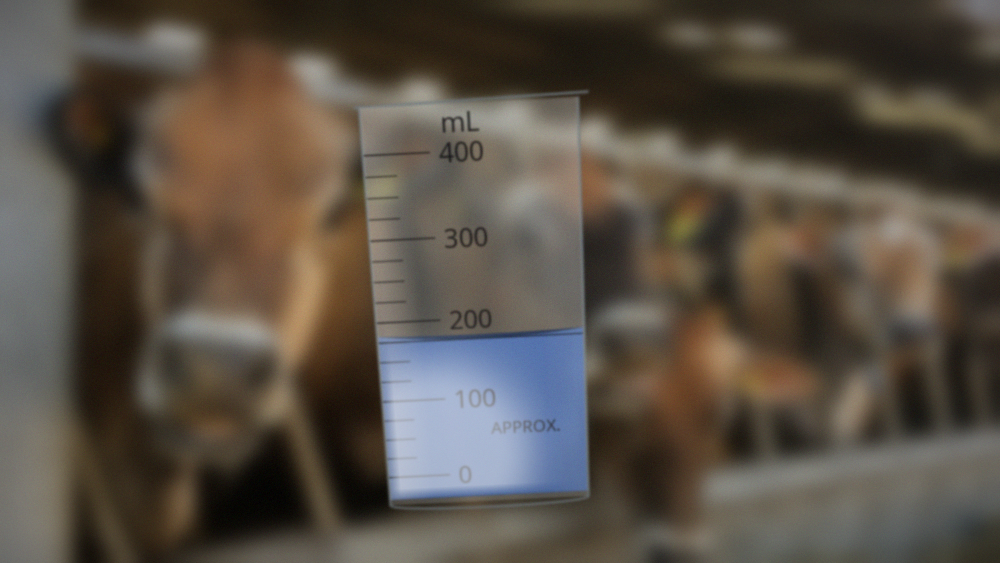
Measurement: 175,mL
